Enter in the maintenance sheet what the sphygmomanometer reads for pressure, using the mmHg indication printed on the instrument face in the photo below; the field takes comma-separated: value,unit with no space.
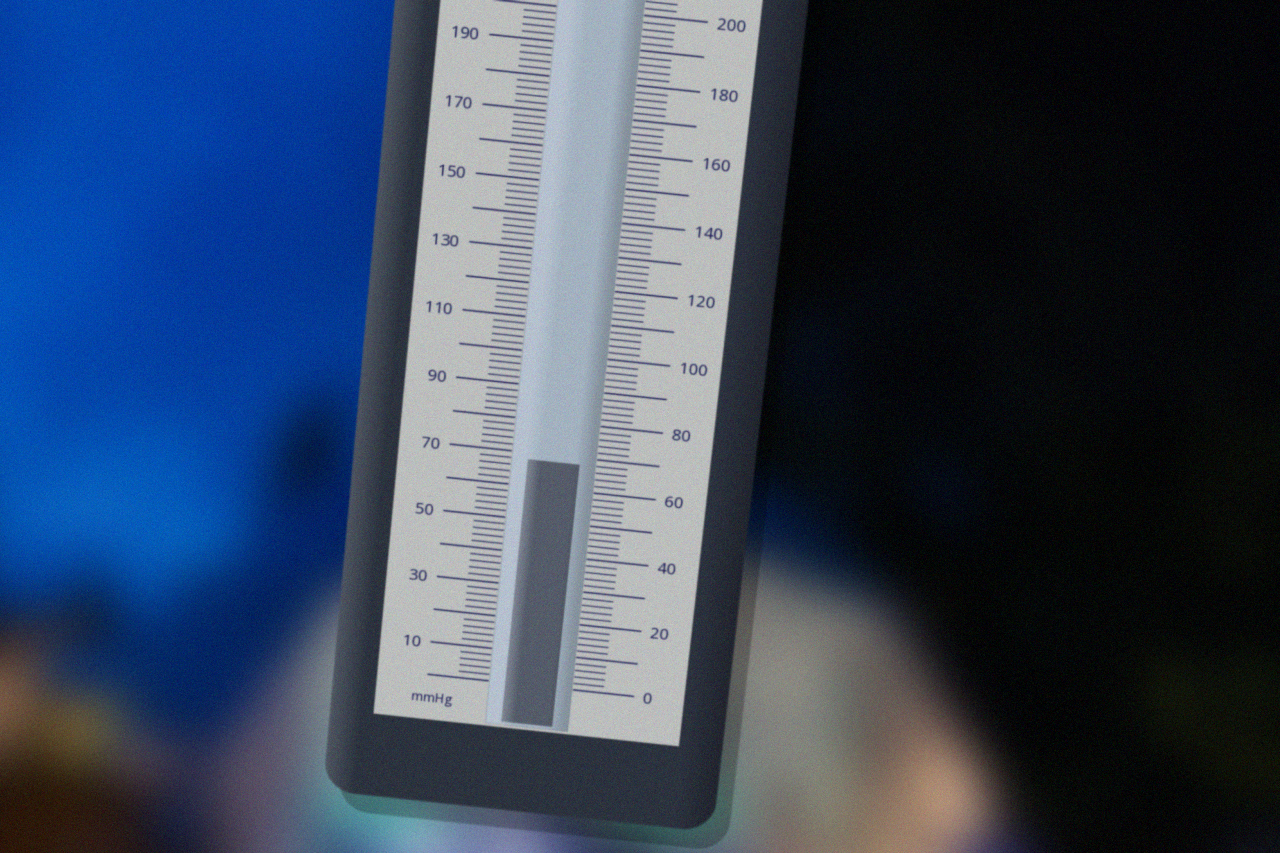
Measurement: 68,mmHg
